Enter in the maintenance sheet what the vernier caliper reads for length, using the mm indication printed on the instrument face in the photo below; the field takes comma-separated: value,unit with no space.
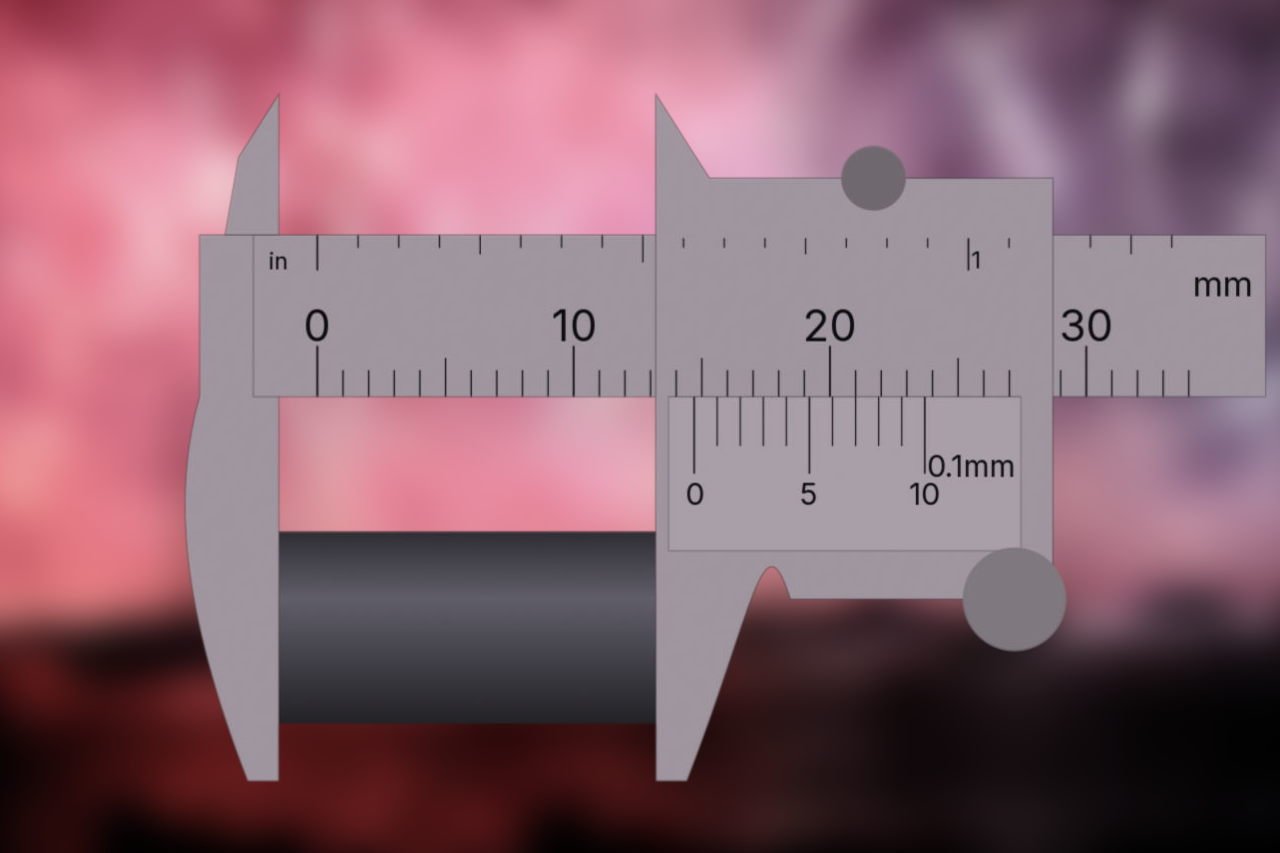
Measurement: 14.7,mm
